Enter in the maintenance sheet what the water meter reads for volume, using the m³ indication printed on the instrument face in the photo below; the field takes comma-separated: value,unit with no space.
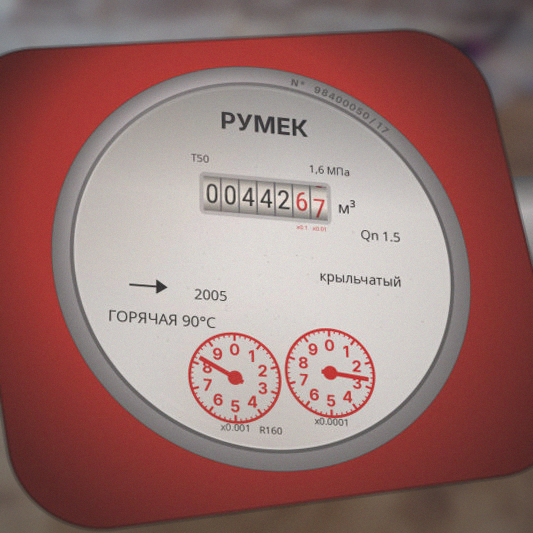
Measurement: 442.6682,m³
